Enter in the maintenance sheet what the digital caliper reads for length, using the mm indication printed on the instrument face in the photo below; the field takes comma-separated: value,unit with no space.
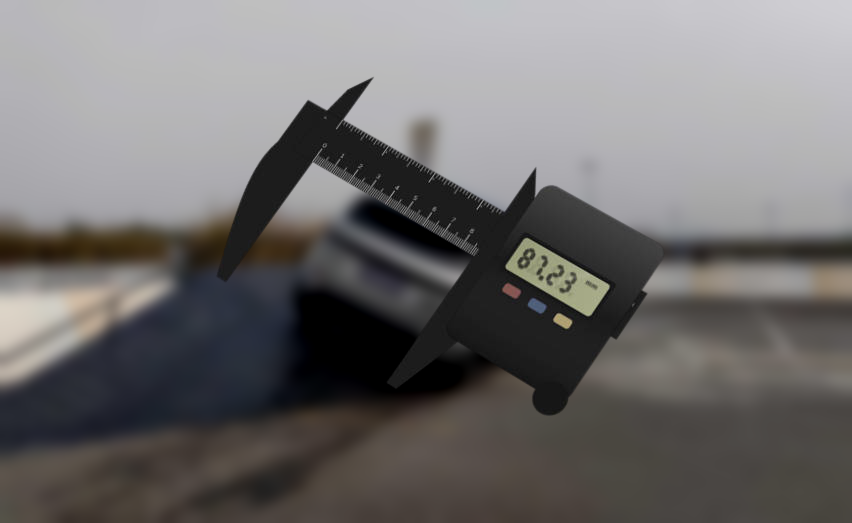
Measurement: 87.23,mm
